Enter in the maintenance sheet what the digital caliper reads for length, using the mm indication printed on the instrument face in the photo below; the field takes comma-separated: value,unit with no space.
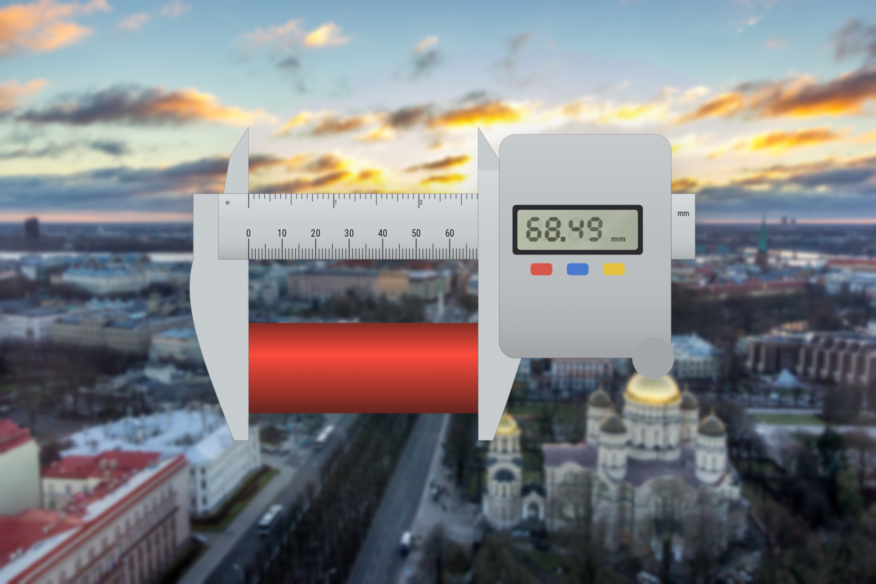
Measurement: 68.49,mm
